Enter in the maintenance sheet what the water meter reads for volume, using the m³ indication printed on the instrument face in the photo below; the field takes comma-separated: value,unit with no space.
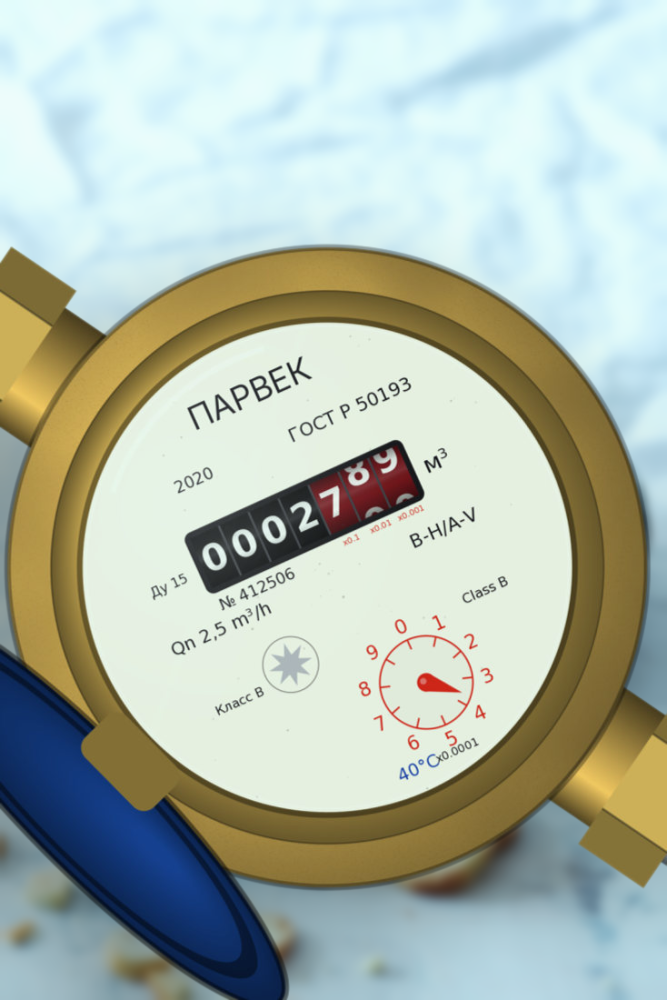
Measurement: 2.7893,m³
